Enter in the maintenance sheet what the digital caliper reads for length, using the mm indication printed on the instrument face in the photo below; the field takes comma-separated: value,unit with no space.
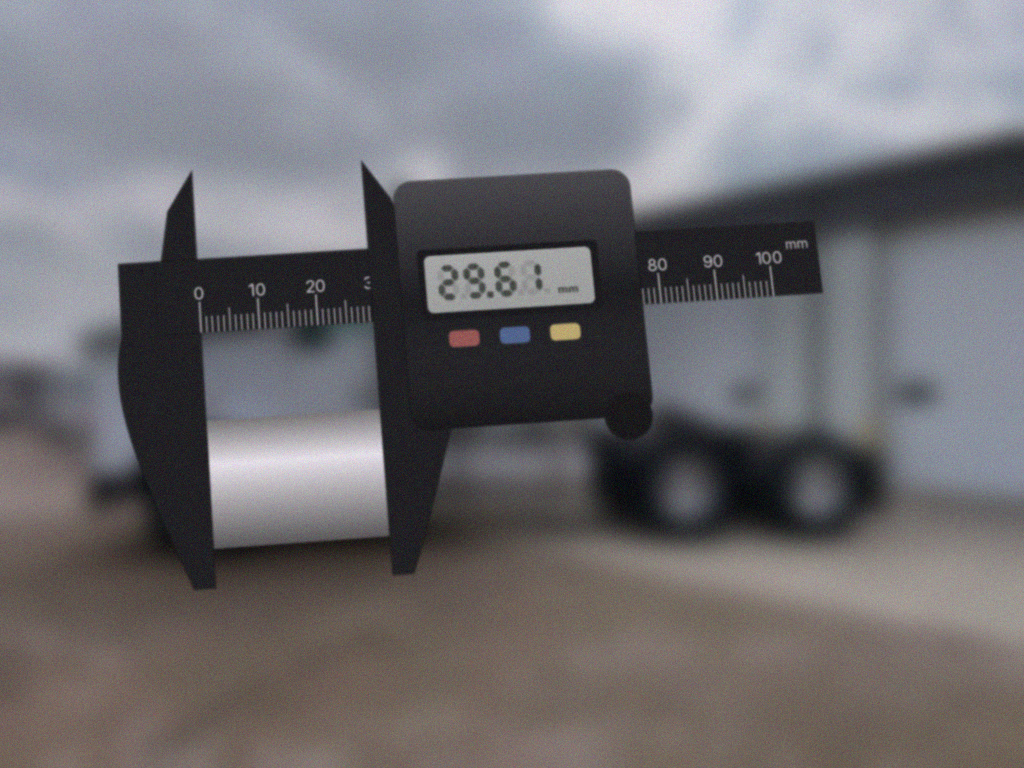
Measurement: 29.61,mm
